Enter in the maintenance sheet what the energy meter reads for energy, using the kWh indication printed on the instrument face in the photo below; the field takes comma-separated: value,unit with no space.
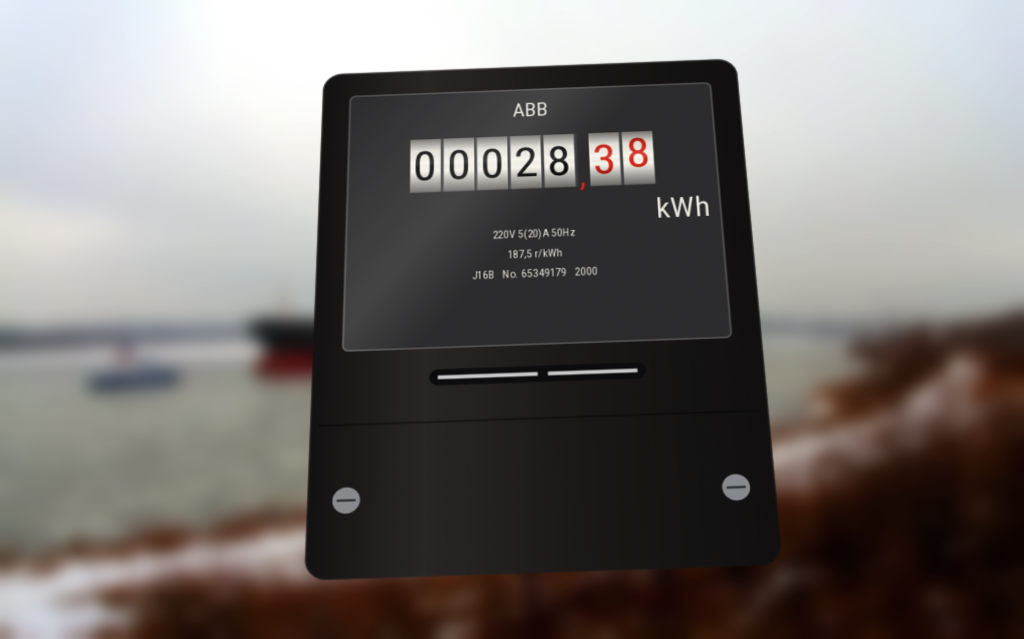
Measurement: 28.38,kWh
